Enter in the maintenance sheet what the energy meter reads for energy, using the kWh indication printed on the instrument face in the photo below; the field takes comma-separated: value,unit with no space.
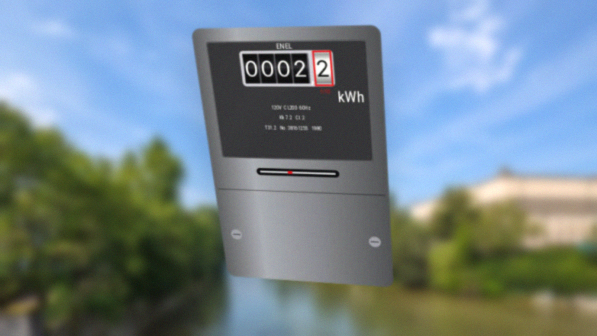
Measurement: 2.2,kWh
